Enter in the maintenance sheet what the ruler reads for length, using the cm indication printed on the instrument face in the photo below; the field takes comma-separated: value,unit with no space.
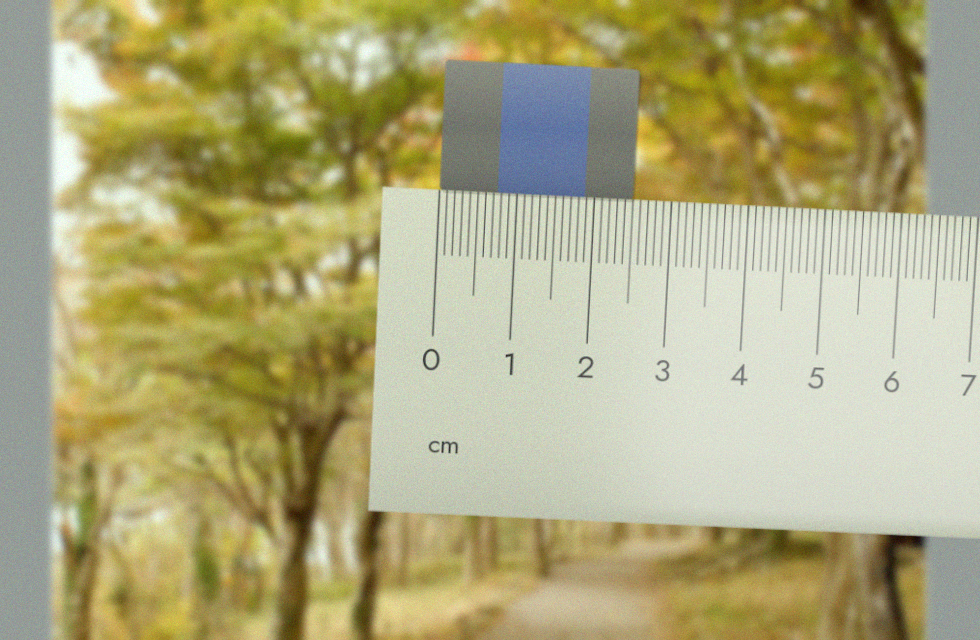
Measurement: 2.5,cm
